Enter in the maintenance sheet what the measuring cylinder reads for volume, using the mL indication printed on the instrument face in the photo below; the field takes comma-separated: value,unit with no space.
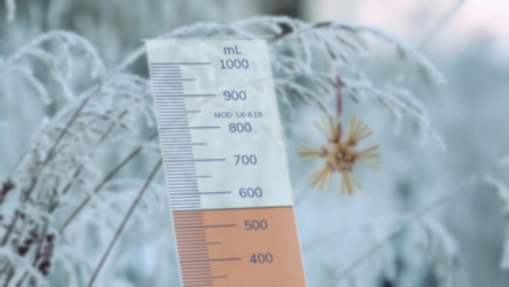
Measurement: 550,mL
